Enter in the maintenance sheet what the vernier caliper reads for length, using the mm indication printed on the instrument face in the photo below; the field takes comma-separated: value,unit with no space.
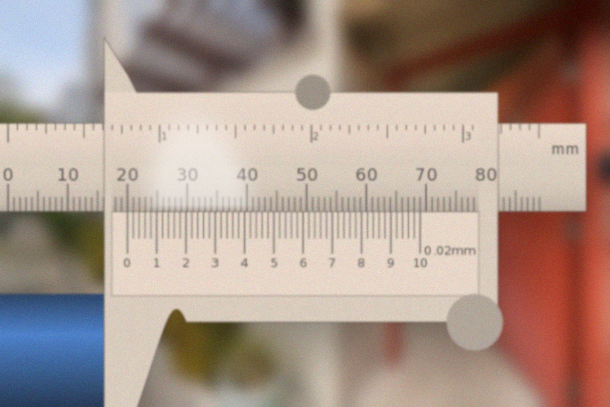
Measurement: 20.0,mm
